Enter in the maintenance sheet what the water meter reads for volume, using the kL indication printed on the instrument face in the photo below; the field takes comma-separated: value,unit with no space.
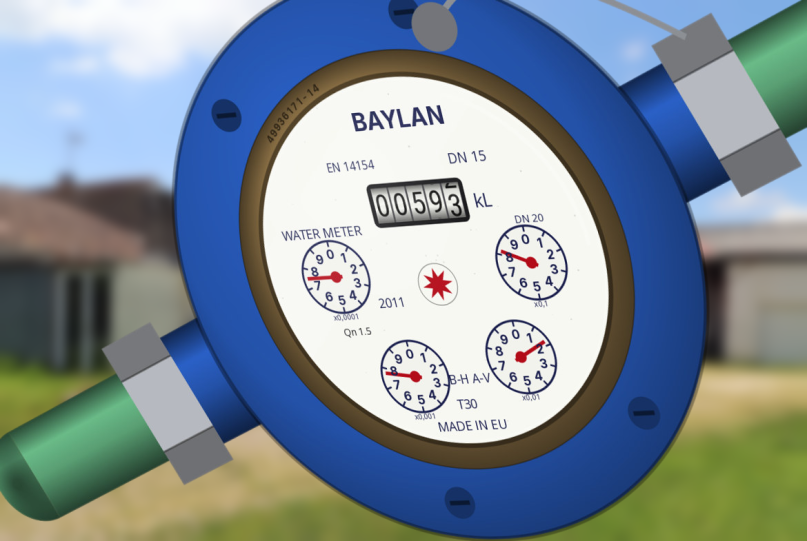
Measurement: 592.8177,kL
